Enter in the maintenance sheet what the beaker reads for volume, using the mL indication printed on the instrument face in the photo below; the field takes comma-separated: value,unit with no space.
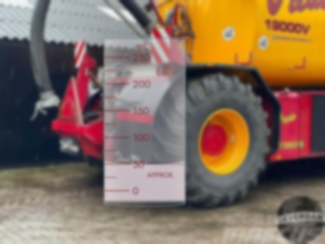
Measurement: 50,mL
